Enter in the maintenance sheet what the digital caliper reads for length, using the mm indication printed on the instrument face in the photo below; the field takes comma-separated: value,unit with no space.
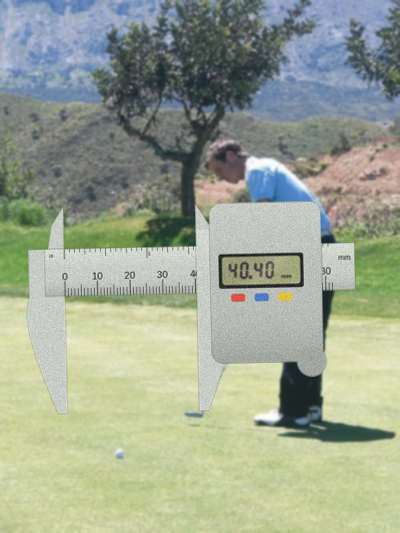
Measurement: 40.40,mm
